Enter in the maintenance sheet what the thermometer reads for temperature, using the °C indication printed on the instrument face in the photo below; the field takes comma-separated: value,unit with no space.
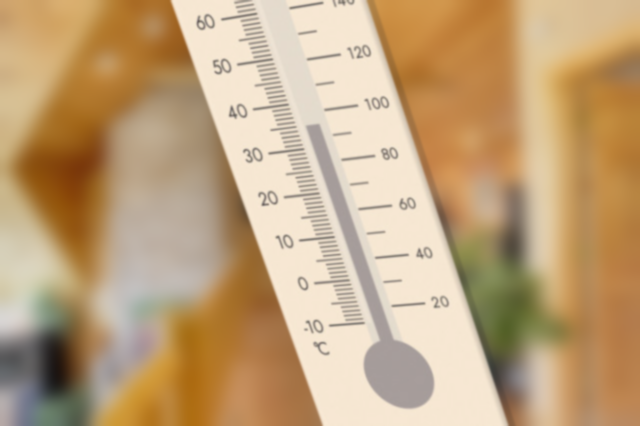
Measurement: 35,°C
